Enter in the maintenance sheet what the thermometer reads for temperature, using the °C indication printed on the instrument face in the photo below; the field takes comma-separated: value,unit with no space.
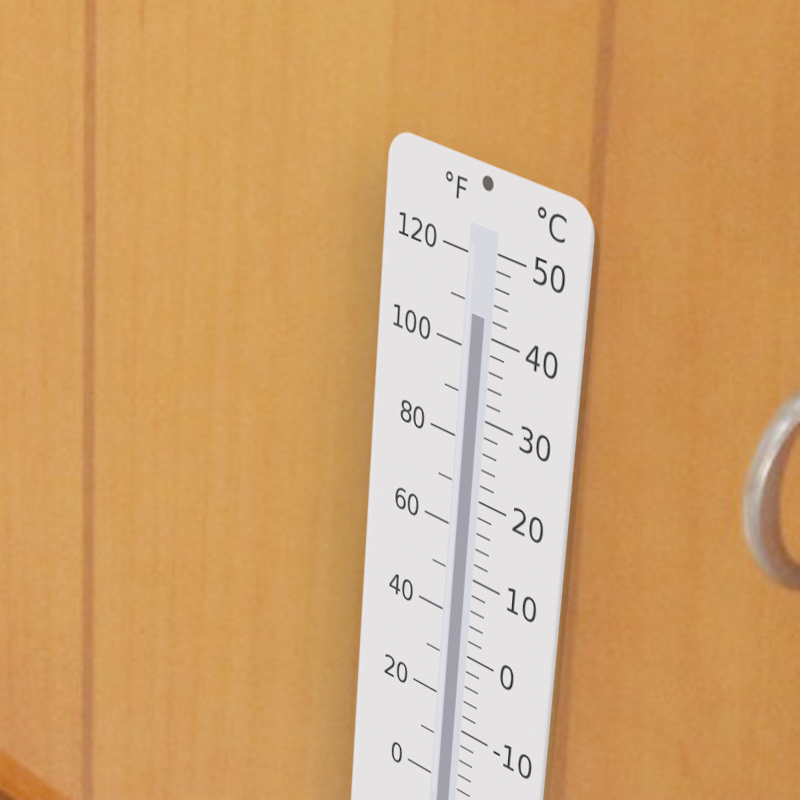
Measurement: 42,°C
